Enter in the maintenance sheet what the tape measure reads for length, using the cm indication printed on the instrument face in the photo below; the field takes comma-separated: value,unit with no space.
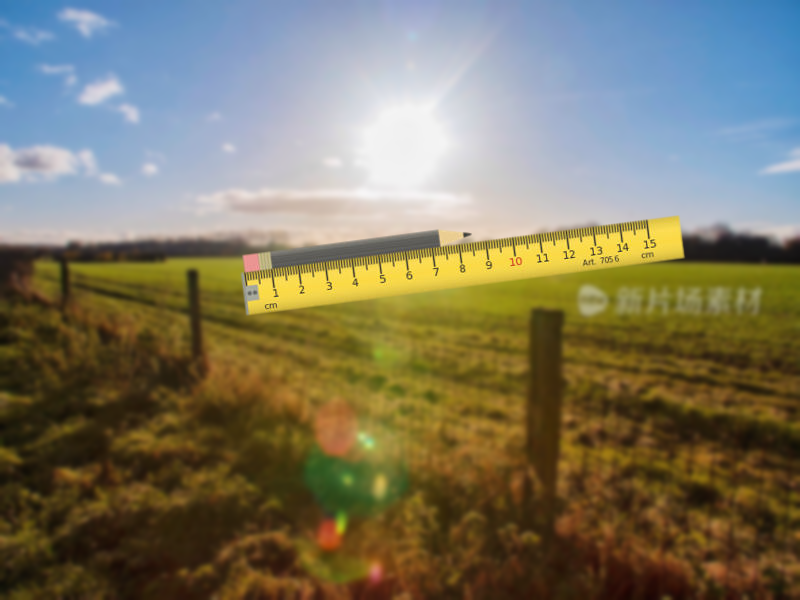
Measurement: 8.5,cm
